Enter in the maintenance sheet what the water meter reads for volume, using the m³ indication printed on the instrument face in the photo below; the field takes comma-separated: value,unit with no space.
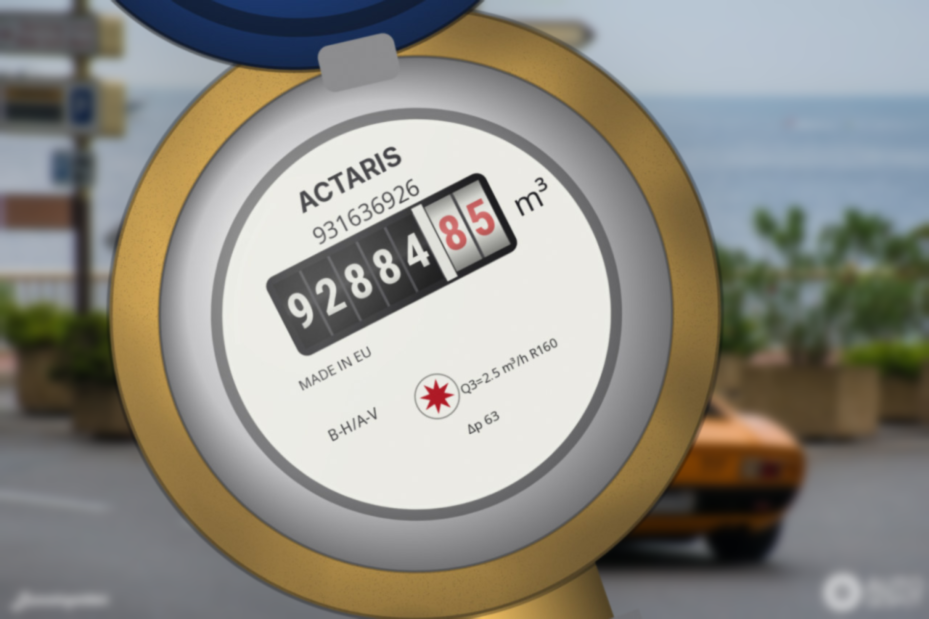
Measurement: 92884.85,m³
